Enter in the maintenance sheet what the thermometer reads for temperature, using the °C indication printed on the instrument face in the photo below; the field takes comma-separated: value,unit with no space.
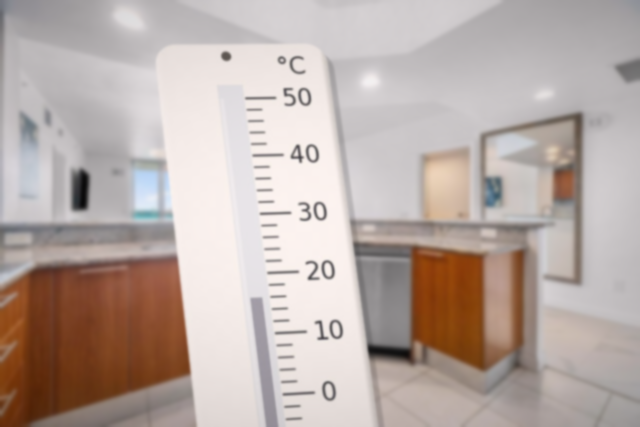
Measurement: 16,°C
